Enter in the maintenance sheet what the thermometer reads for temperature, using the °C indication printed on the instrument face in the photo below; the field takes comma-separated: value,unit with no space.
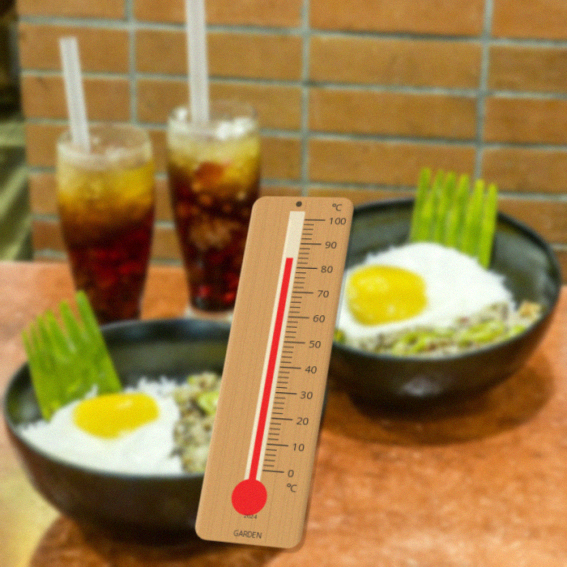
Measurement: 84,°C
